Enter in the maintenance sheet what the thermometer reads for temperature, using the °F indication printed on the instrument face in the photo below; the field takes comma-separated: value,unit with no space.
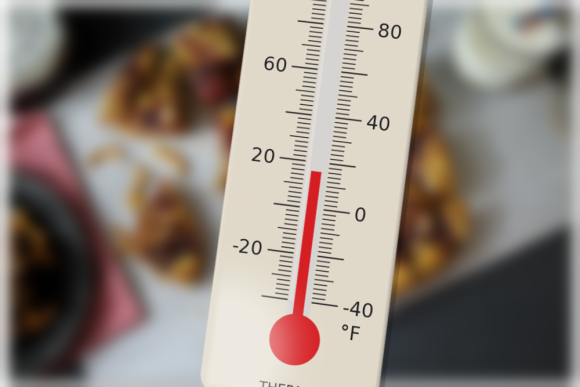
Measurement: 16,°F
